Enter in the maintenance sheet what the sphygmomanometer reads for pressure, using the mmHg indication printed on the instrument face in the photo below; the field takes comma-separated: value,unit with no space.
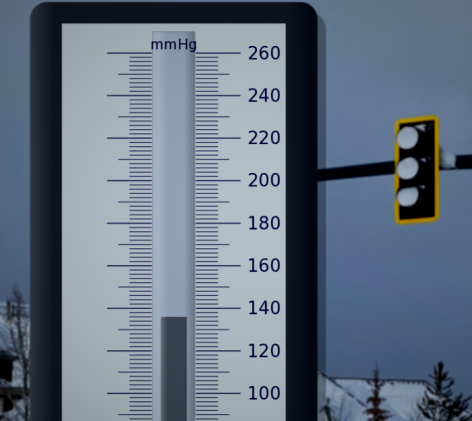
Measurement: 136,mmHg
